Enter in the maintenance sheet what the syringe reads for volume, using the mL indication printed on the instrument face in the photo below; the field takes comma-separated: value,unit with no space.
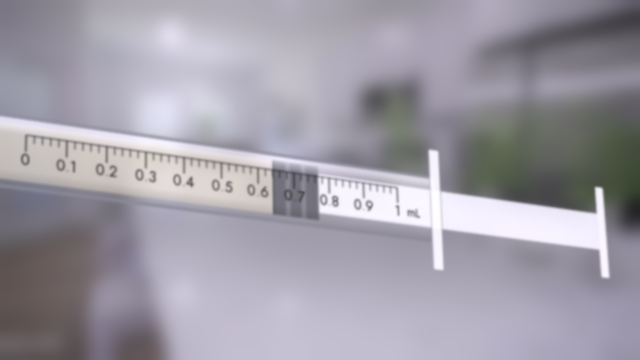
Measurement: 0.64,mL
